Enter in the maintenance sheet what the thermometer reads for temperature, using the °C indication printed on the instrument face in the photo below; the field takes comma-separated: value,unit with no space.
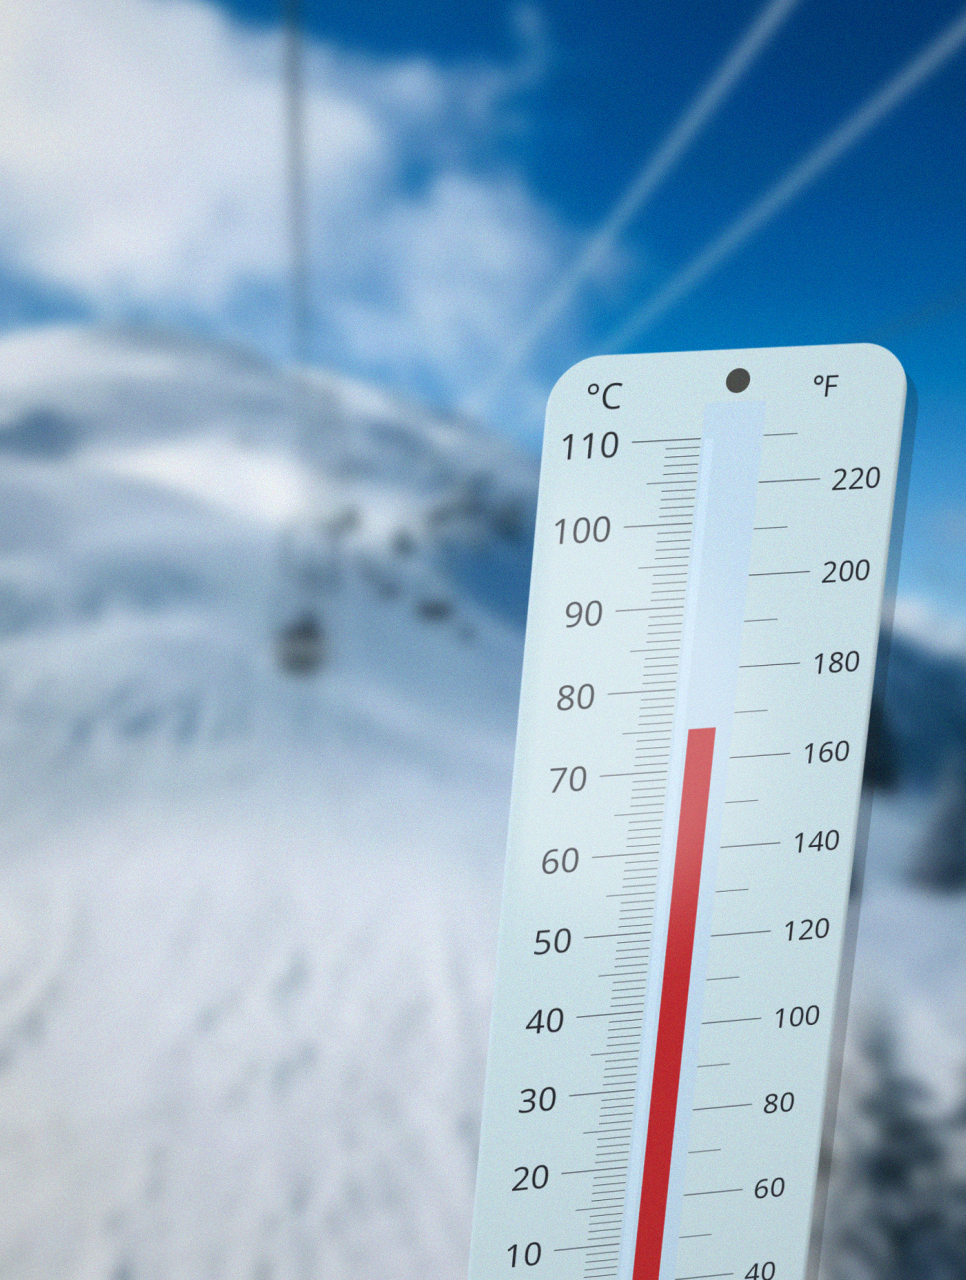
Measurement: 75,°C
